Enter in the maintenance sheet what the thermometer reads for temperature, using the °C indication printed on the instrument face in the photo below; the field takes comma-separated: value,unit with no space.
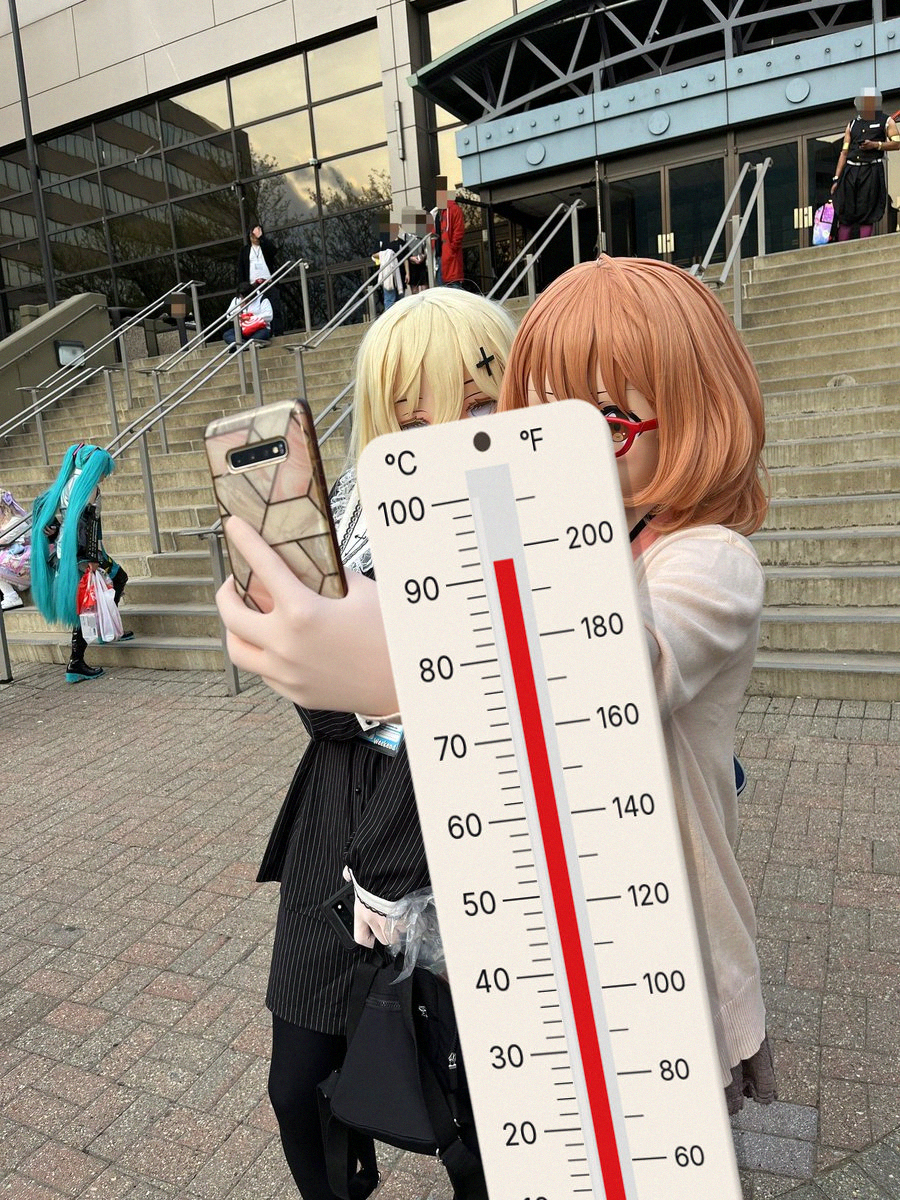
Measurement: 92,°C
